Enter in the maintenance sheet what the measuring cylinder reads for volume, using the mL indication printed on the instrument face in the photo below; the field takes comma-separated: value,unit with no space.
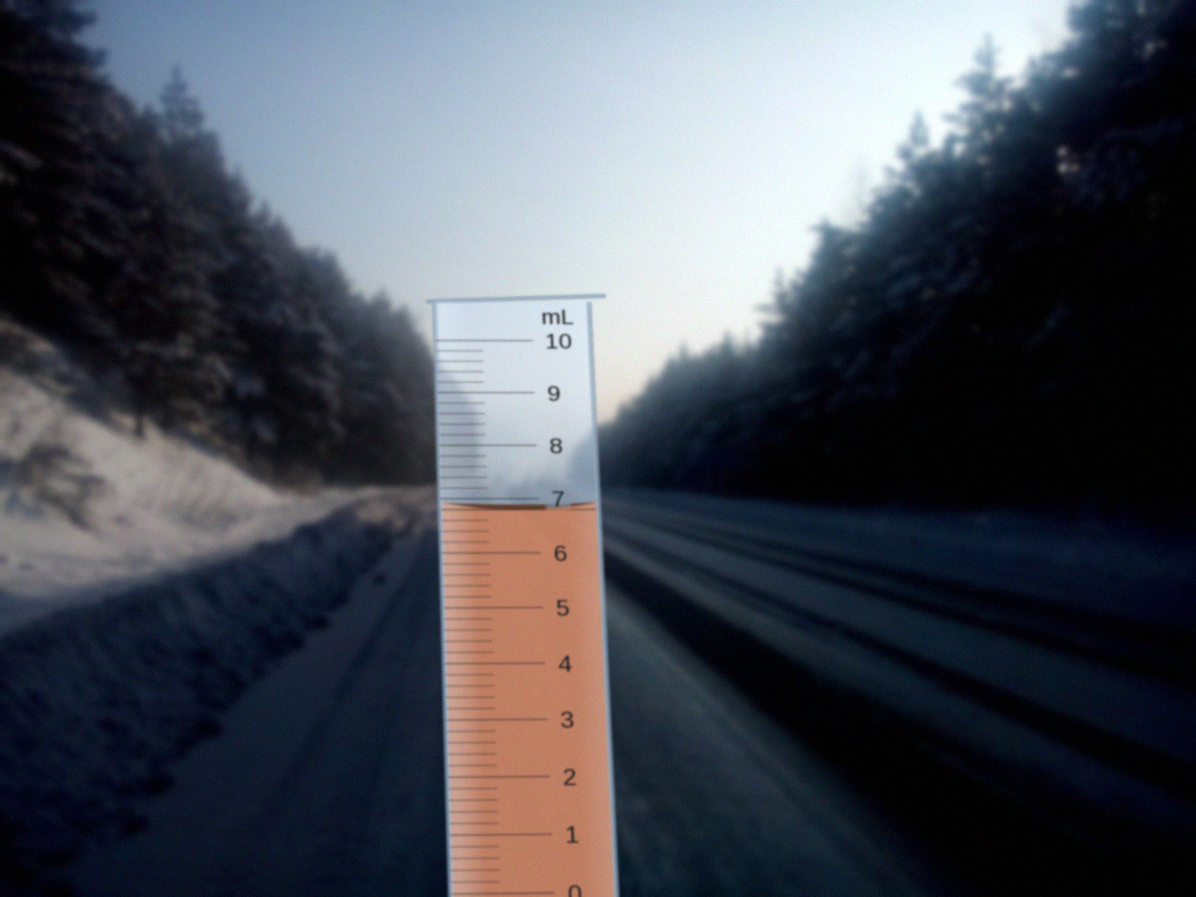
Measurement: 6.8,mL
